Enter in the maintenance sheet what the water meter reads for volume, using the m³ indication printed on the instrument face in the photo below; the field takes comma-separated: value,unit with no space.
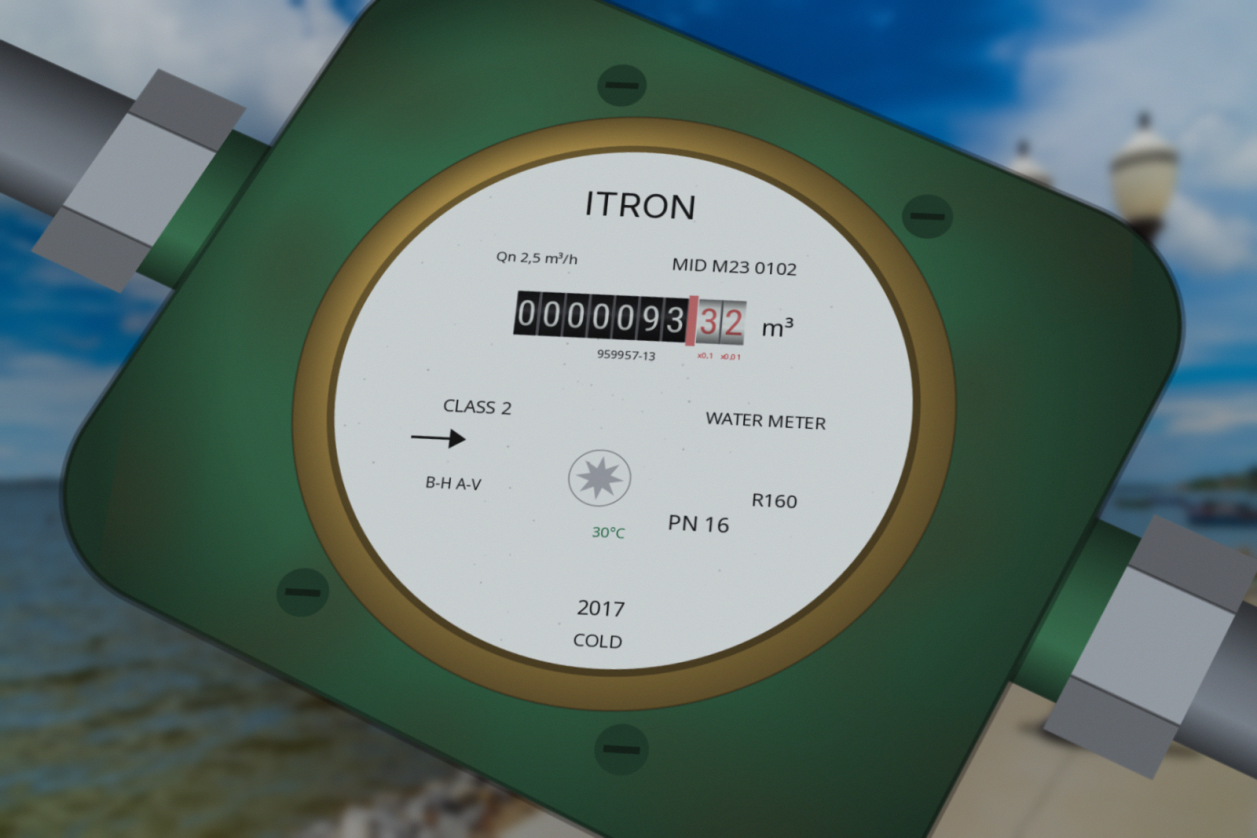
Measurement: 93.32,m³
